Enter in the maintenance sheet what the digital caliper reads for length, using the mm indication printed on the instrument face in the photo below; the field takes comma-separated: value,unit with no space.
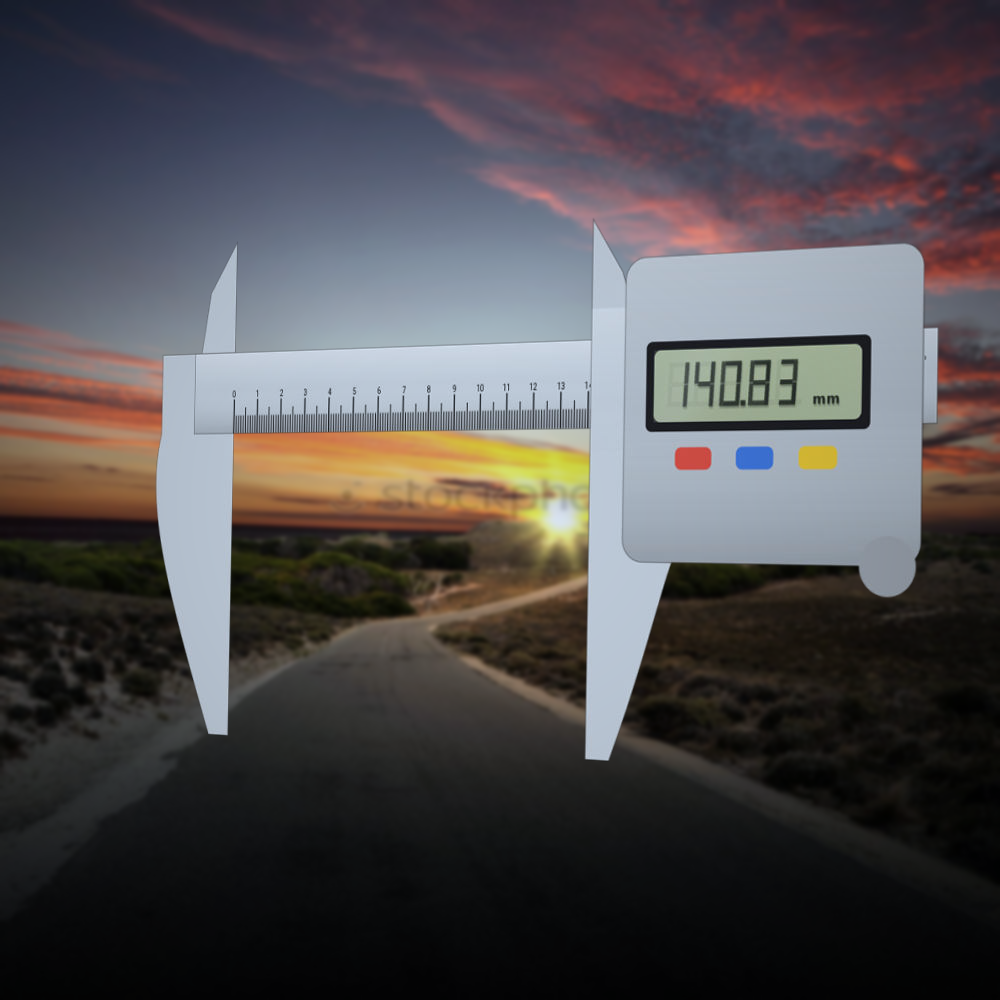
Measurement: 140.83,mm
